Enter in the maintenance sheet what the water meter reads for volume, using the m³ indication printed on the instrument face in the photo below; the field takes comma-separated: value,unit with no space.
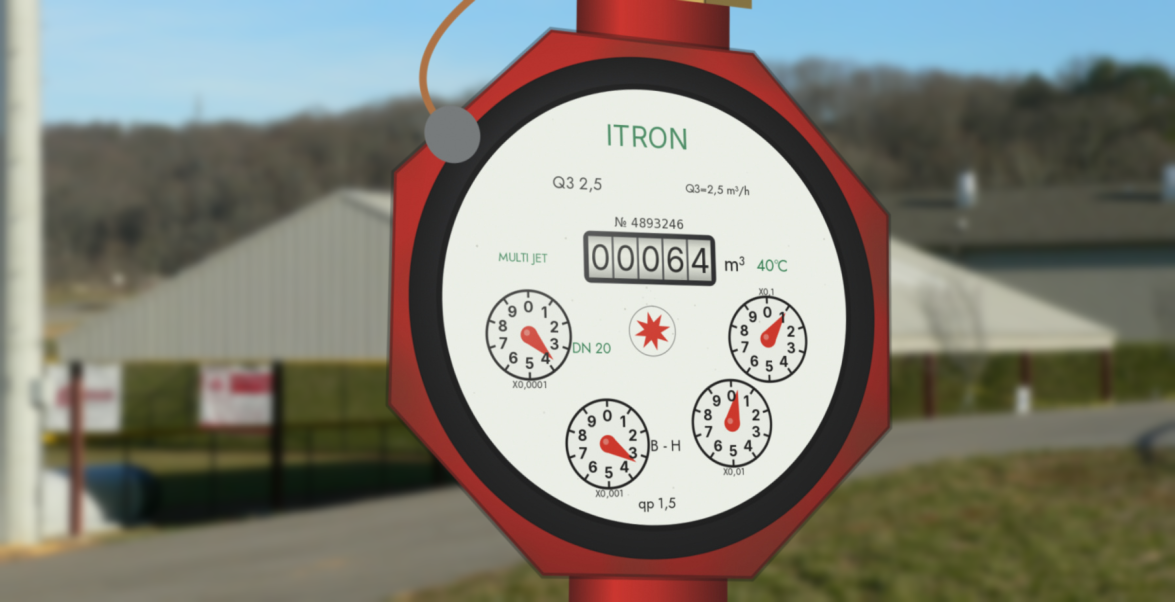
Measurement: 64.1033,m³
